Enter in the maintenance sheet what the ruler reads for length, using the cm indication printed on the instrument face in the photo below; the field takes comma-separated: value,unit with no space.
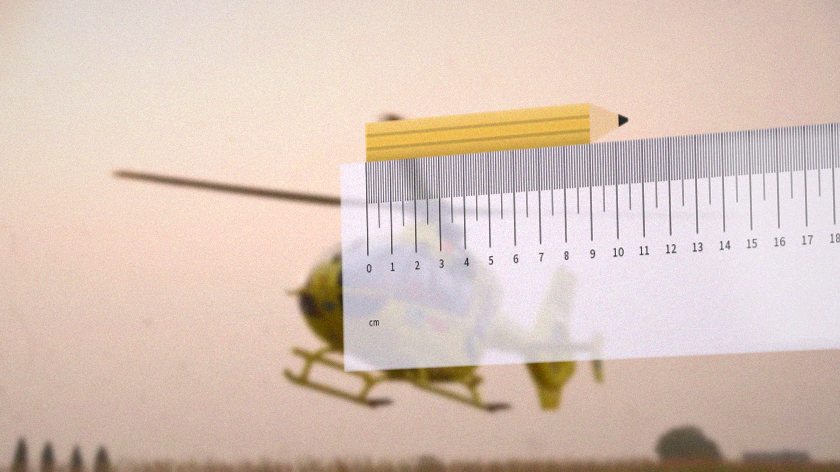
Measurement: 10.5,cm
